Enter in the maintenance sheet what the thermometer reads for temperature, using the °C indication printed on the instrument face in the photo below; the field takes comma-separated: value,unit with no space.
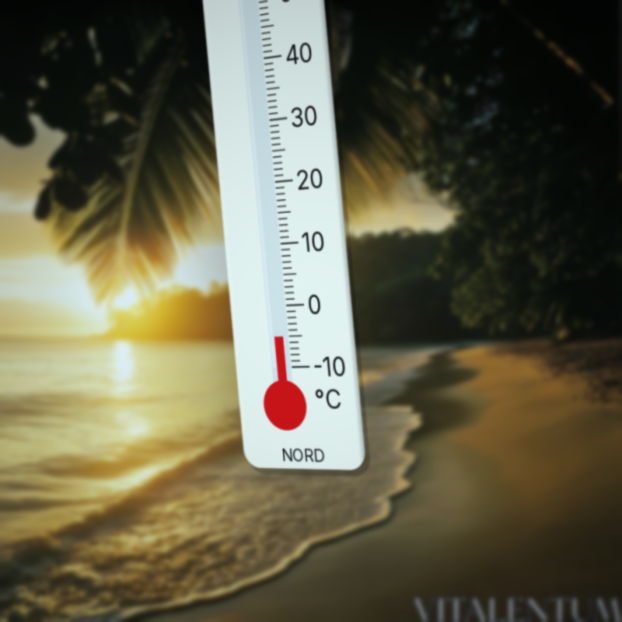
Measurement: -5,°C
